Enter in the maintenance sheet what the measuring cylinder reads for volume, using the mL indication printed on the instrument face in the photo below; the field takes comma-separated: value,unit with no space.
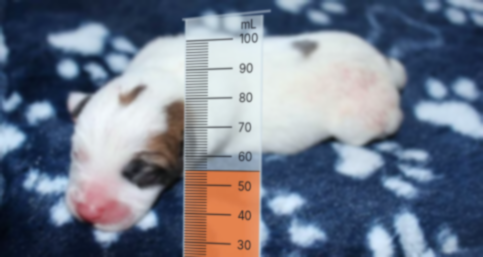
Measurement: 55,mL
